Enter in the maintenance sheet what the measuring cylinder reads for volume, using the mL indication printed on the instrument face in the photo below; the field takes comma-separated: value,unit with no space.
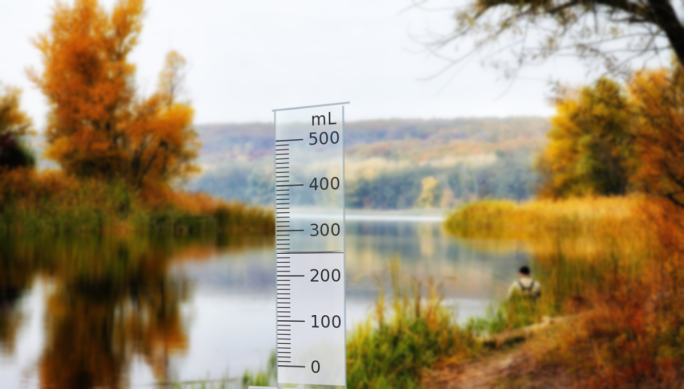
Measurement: 250,mL
